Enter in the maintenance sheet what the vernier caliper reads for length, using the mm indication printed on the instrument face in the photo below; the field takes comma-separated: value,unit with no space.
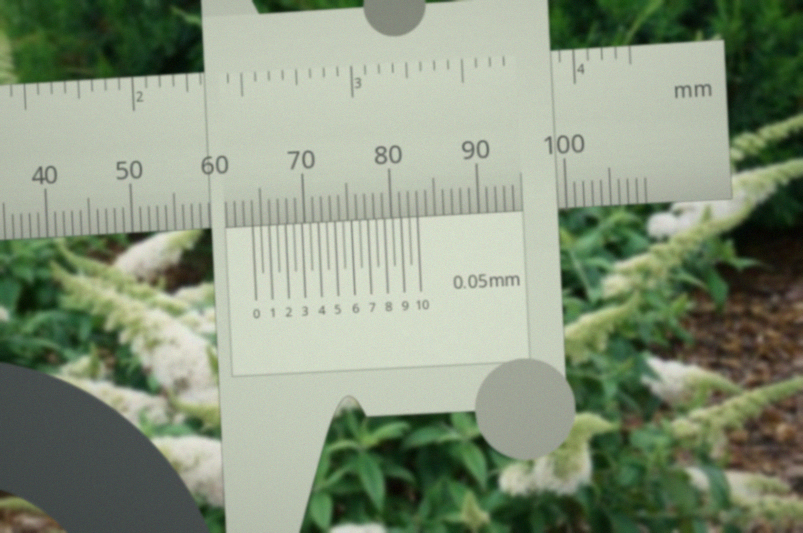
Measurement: 64.0,mm
